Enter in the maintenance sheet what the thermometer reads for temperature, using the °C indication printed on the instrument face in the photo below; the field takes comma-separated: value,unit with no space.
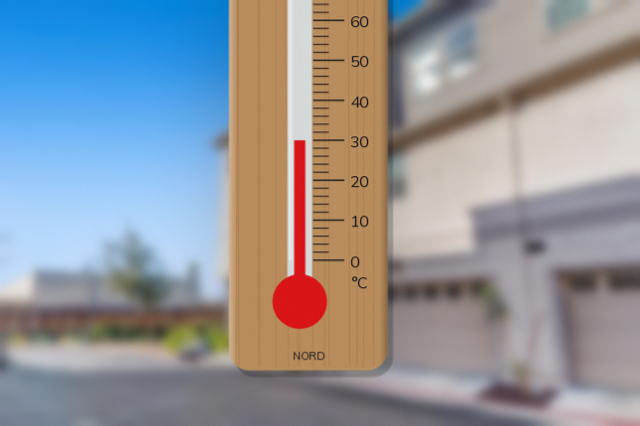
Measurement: 30,°C
